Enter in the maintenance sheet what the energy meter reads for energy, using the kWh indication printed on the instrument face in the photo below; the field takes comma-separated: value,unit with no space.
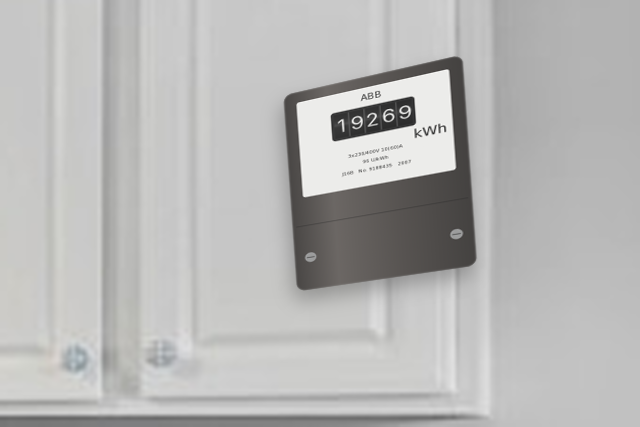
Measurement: 19269,kWh
